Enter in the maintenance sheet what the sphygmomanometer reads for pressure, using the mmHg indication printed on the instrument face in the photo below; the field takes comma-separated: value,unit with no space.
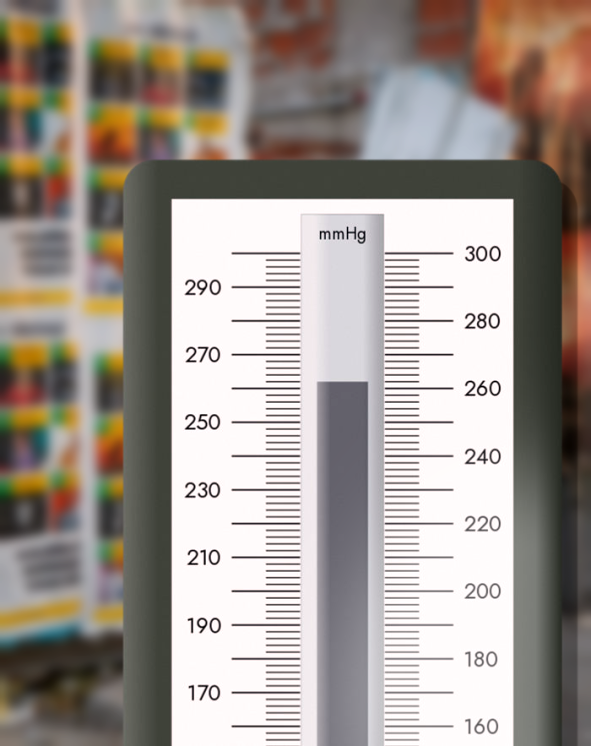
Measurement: 262,mmHg
